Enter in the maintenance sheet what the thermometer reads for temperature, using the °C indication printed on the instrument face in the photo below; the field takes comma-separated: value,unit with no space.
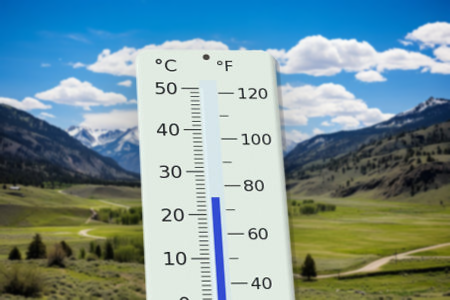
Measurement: 24,°C
